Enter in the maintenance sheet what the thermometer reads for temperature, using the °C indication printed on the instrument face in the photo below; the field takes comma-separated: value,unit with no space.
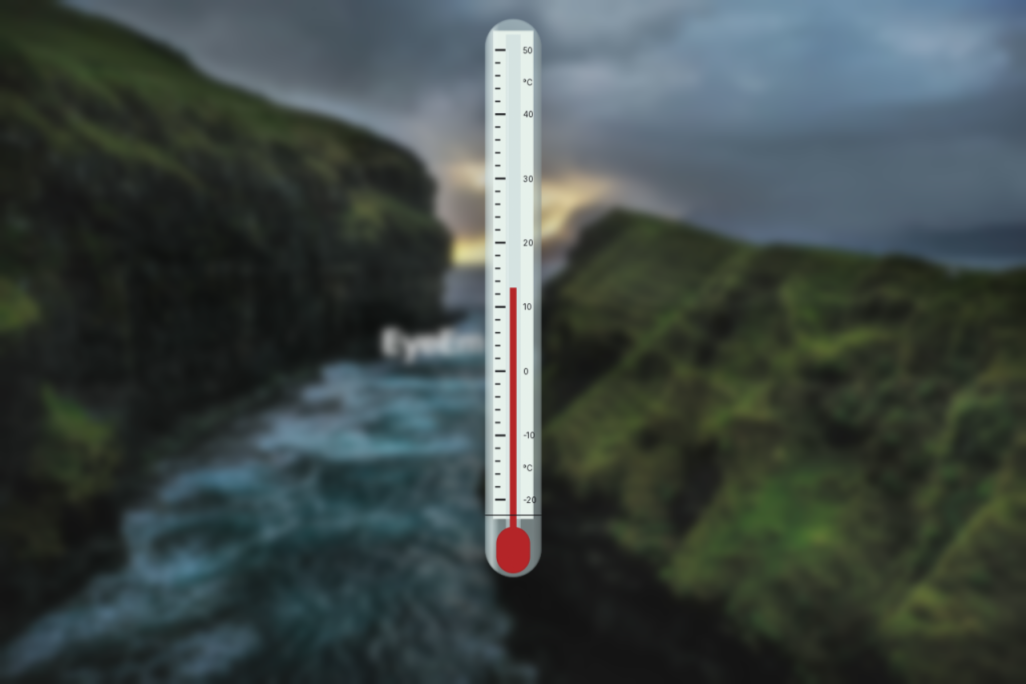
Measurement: 13,°C
